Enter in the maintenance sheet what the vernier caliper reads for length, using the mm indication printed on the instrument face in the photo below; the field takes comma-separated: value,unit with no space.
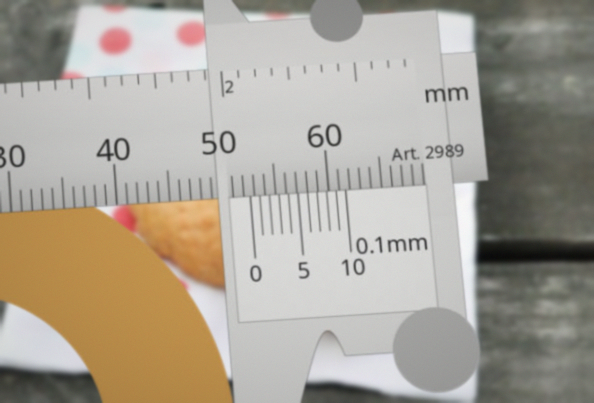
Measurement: 52.6,mm
